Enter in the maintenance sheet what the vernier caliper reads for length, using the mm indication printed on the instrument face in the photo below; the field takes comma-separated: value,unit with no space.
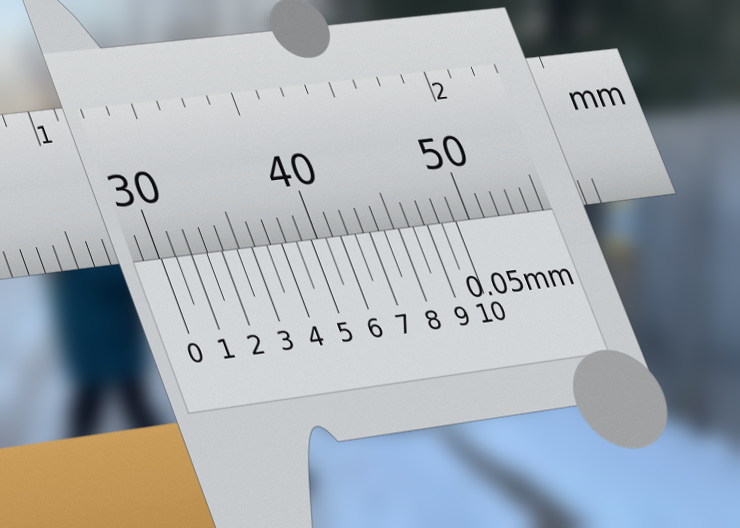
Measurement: 30.1,mm
